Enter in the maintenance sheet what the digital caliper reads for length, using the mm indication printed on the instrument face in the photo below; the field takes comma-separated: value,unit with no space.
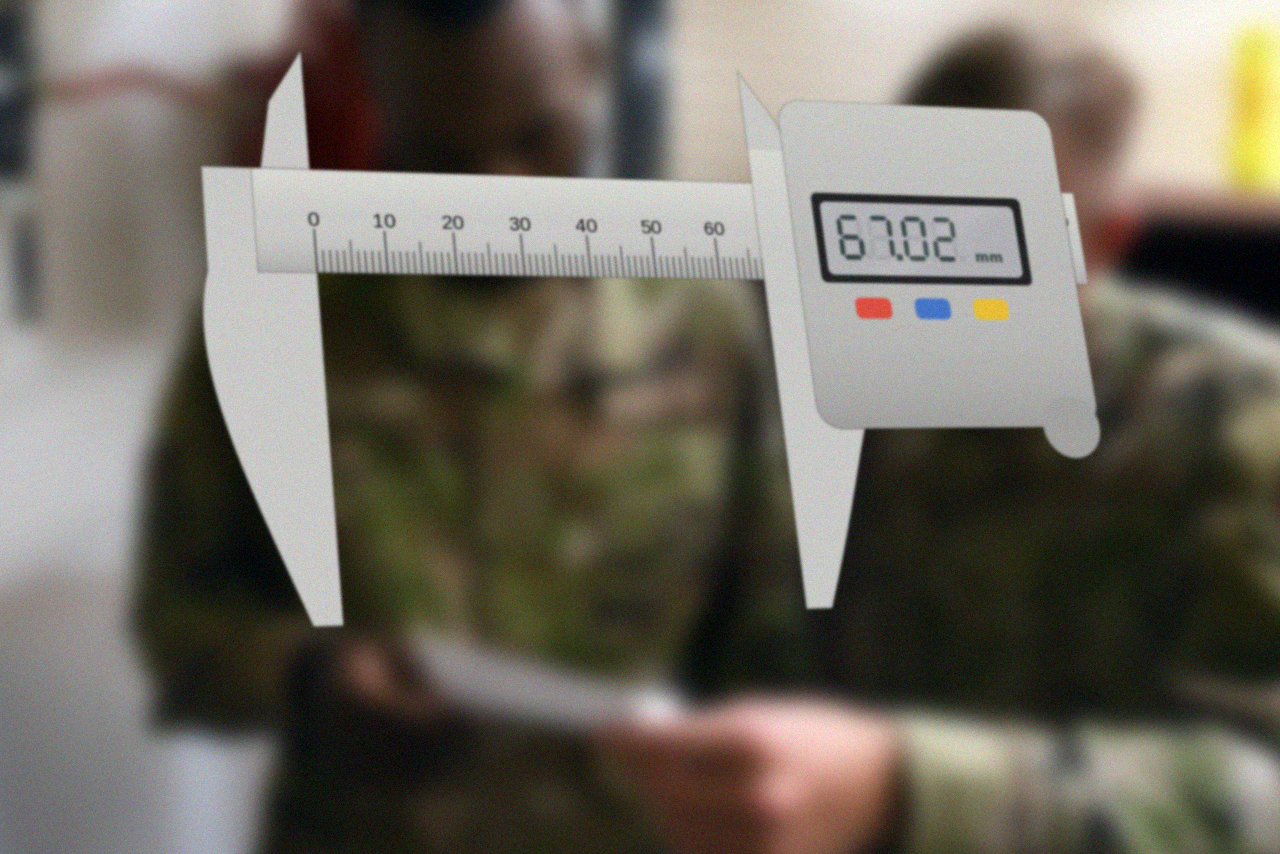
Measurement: 67.02,mm
